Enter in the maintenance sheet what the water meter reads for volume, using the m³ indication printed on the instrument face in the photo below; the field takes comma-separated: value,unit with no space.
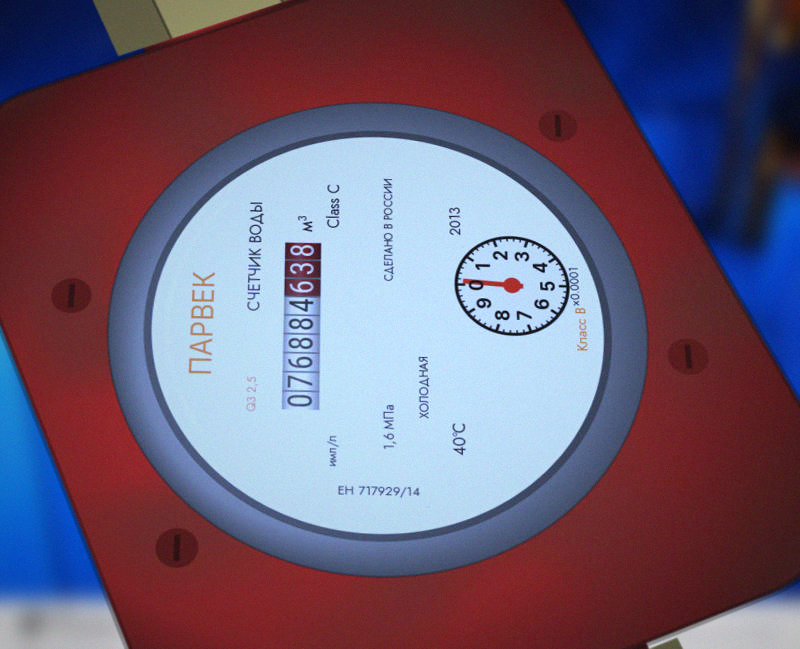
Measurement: 76884.6380,m³
